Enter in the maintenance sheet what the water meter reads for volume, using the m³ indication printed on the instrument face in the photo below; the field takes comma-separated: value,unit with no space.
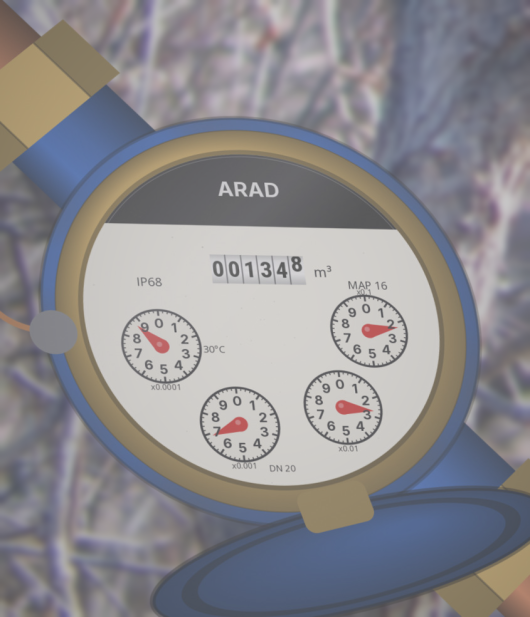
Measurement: 1348.2268,m³
